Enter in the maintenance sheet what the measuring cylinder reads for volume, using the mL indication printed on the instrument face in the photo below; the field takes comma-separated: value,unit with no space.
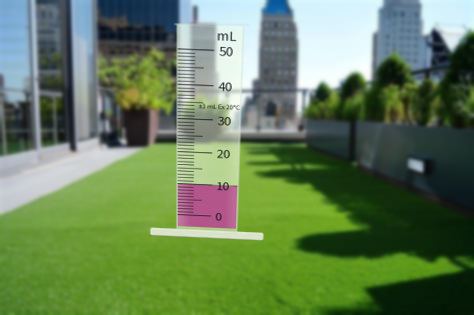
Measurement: 10,mL
